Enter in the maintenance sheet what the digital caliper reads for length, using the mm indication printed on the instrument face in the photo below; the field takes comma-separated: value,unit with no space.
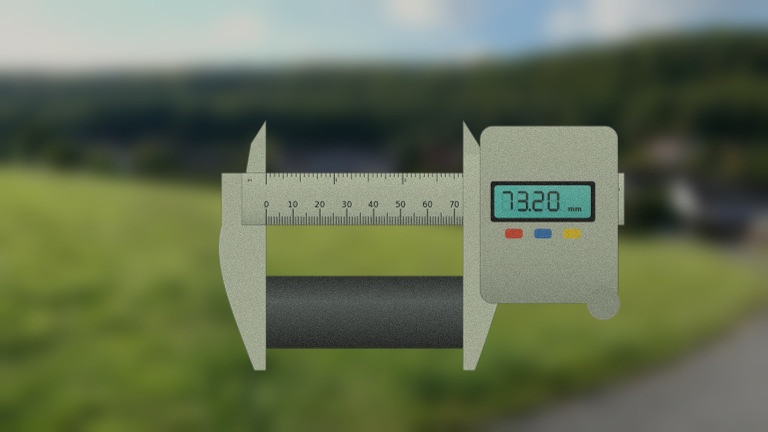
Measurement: 73.20,mm
